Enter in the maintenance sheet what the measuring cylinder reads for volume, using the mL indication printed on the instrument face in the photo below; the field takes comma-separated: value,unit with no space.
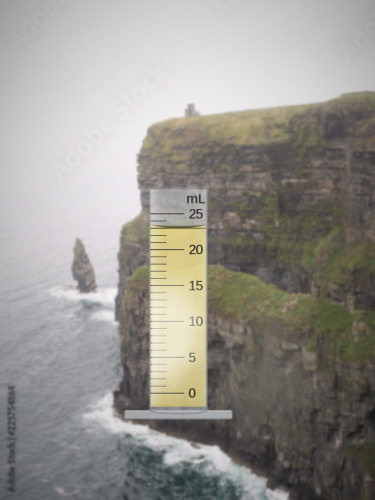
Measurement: 23,mL
